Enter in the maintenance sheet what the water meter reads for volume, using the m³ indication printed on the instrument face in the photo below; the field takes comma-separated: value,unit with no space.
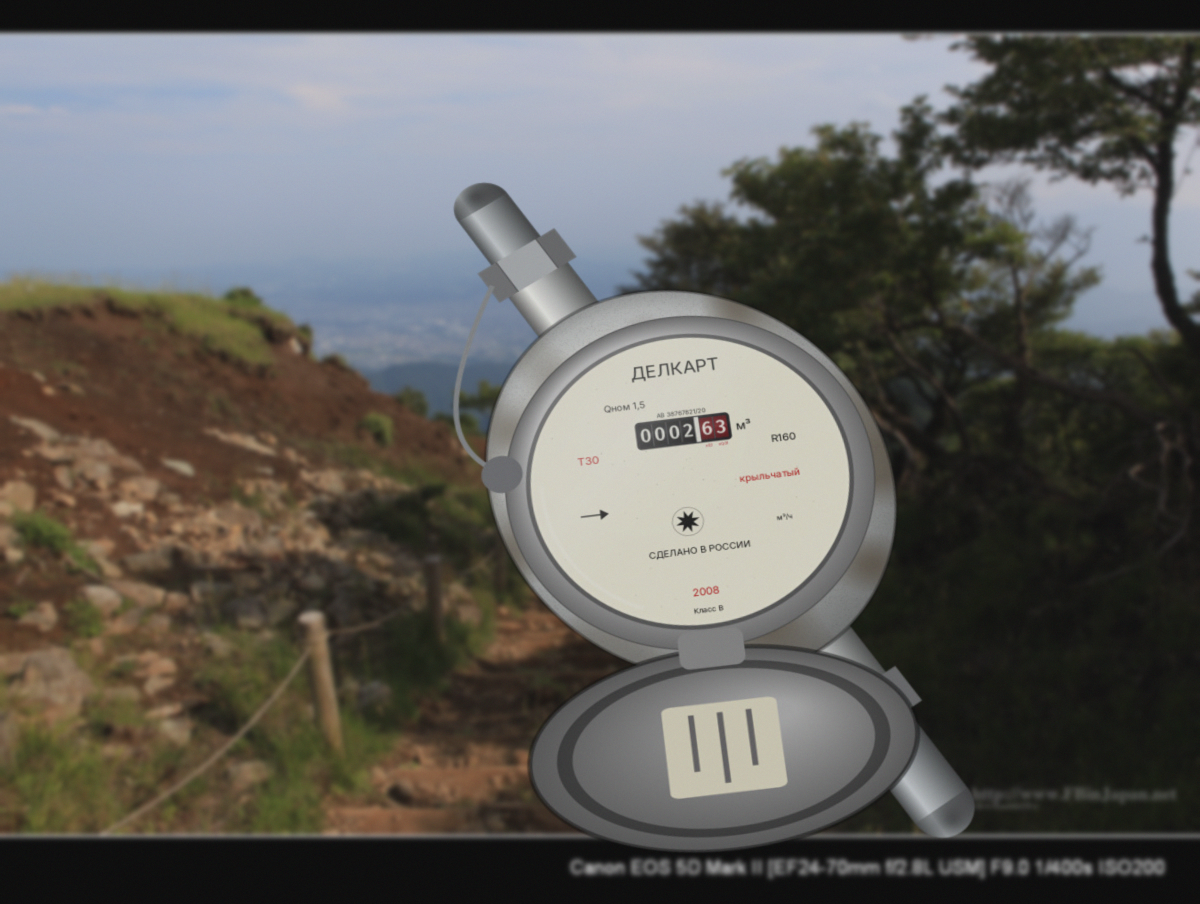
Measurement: 2.63,m³
